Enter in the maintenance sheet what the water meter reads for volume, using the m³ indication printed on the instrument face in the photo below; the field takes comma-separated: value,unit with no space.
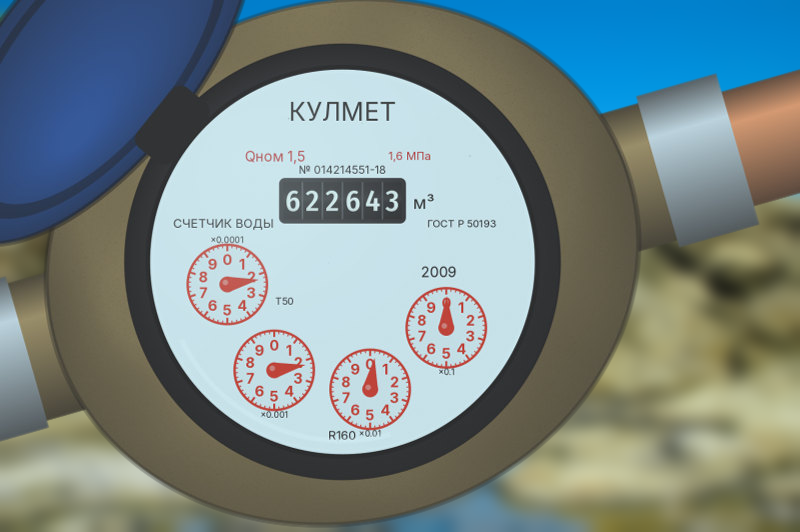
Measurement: 622643.0022,m³
